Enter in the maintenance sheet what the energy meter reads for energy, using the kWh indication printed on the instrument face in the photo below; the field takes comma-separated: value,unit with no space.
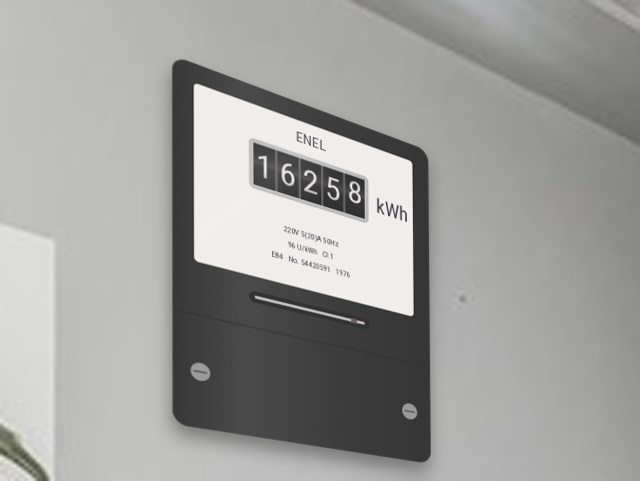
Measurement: 16258,kWh
